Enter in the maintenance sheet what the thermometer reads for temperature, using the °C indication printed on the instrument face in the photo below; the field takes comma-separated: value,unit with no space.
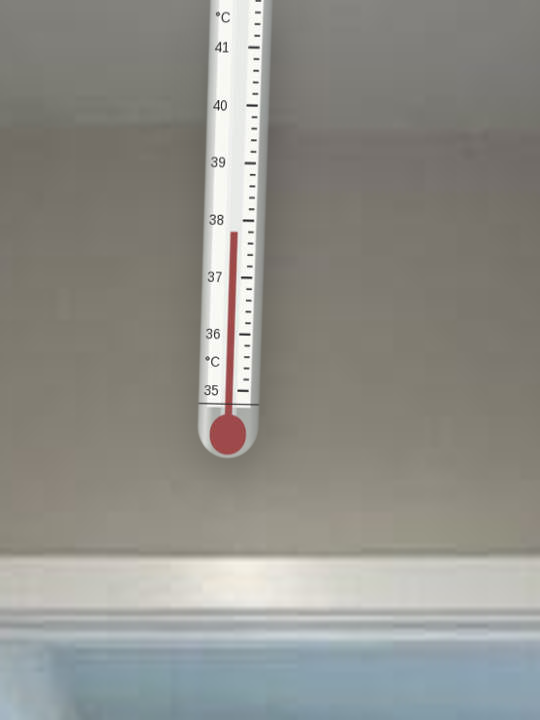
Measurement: 37.8,°C
